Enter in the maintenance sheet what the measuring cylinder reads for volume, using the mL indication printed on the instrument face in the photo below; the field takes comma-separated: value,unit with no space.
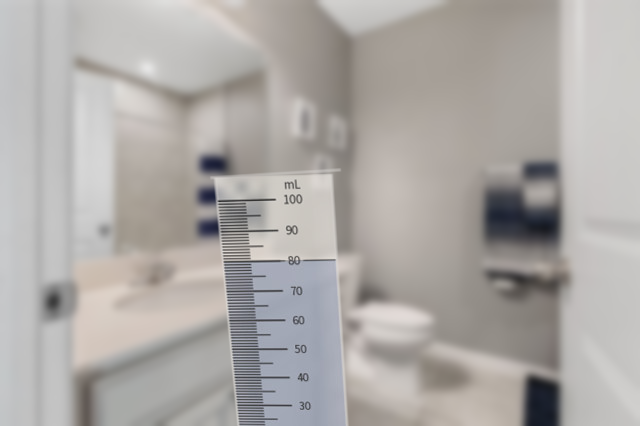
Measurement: 80,mL
